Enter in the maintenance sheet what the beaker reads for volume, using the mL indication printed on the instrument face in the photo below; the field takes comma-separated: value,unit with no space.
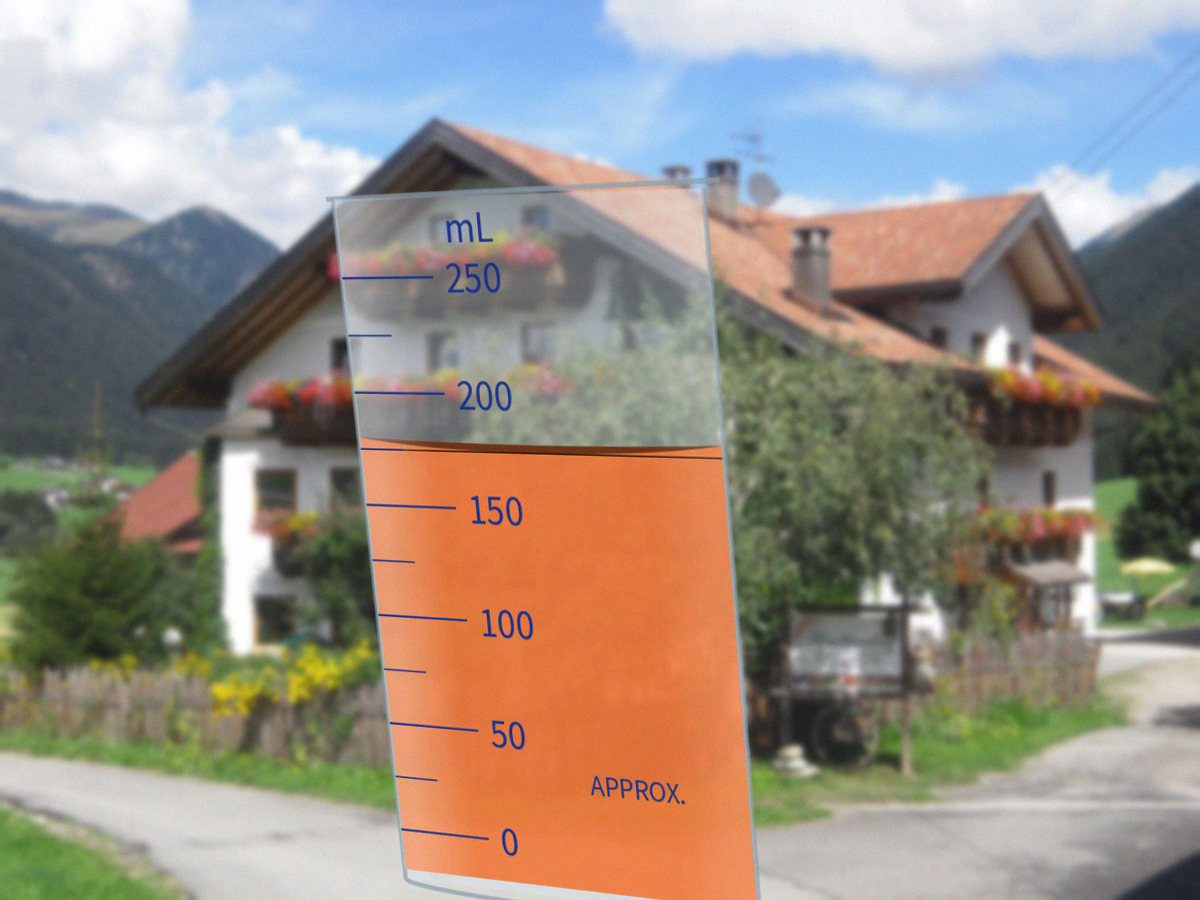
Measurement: 175,mL
